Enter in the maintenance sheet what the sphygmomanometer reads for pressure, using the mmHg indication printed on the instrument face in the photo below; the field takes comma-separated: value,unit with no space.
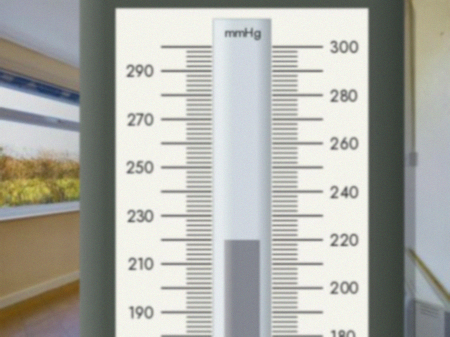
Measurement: 220,mmHg
